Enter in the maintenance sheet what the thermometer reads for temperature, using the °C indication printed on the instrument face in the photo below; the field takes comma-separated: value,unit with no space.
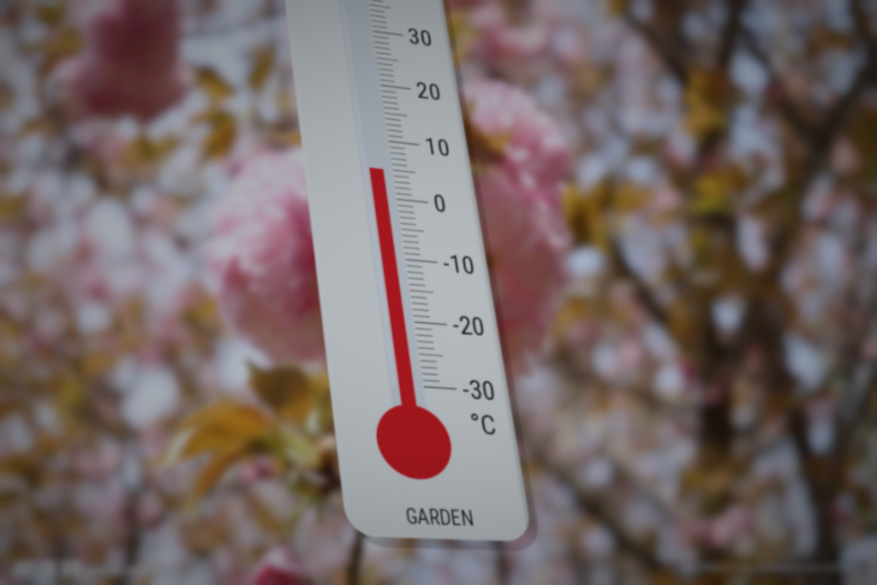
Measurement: 5,°C
